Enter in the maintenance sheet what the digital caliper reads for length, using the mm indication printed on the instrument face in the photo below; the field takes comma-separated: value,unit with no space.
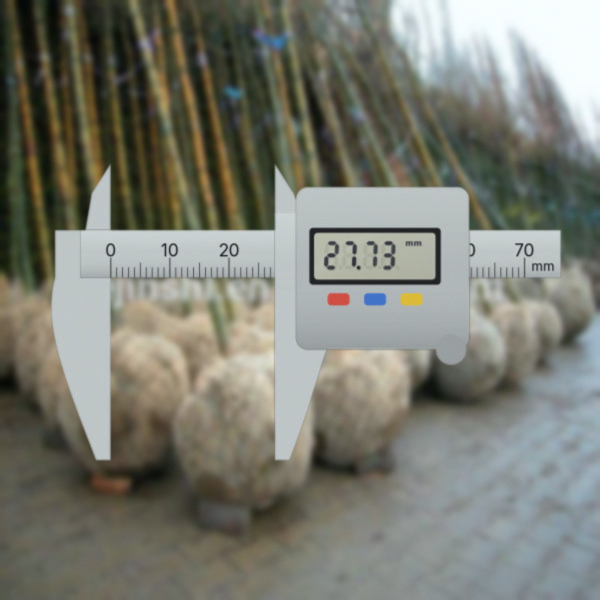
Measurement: 27.73,mm
